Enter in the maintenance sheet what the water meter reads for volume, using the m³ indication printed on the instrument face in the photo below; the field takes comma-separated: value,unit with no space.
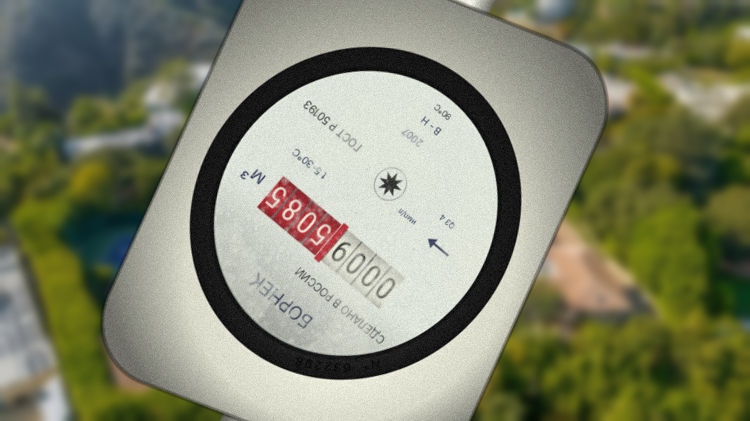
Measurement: 9.5085,m³
